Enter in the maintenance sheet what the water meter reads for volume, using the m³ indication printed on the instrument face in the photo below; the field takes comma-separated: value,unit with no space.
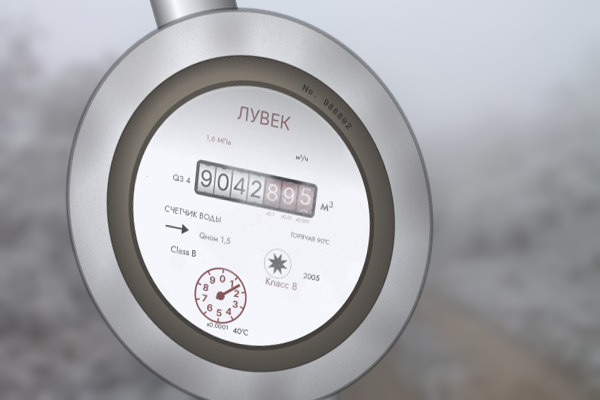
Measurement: 9042.8951,m³
